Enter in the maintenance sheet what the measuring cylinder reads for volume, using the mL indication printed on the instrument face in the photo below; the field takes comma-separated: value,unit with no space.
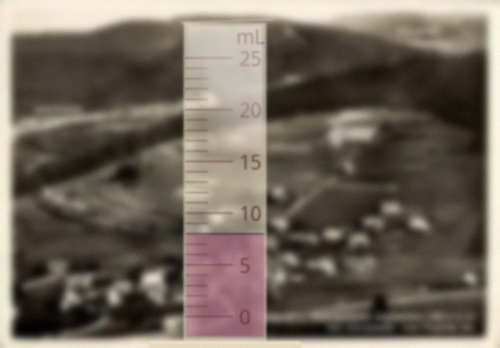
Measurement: 8,mL
